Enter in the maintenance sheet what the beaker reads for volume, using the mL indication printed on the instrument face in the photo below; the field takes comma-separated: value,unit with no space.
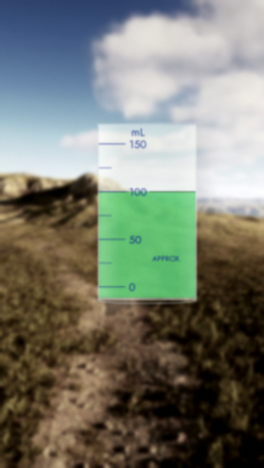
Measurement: 100,mL
